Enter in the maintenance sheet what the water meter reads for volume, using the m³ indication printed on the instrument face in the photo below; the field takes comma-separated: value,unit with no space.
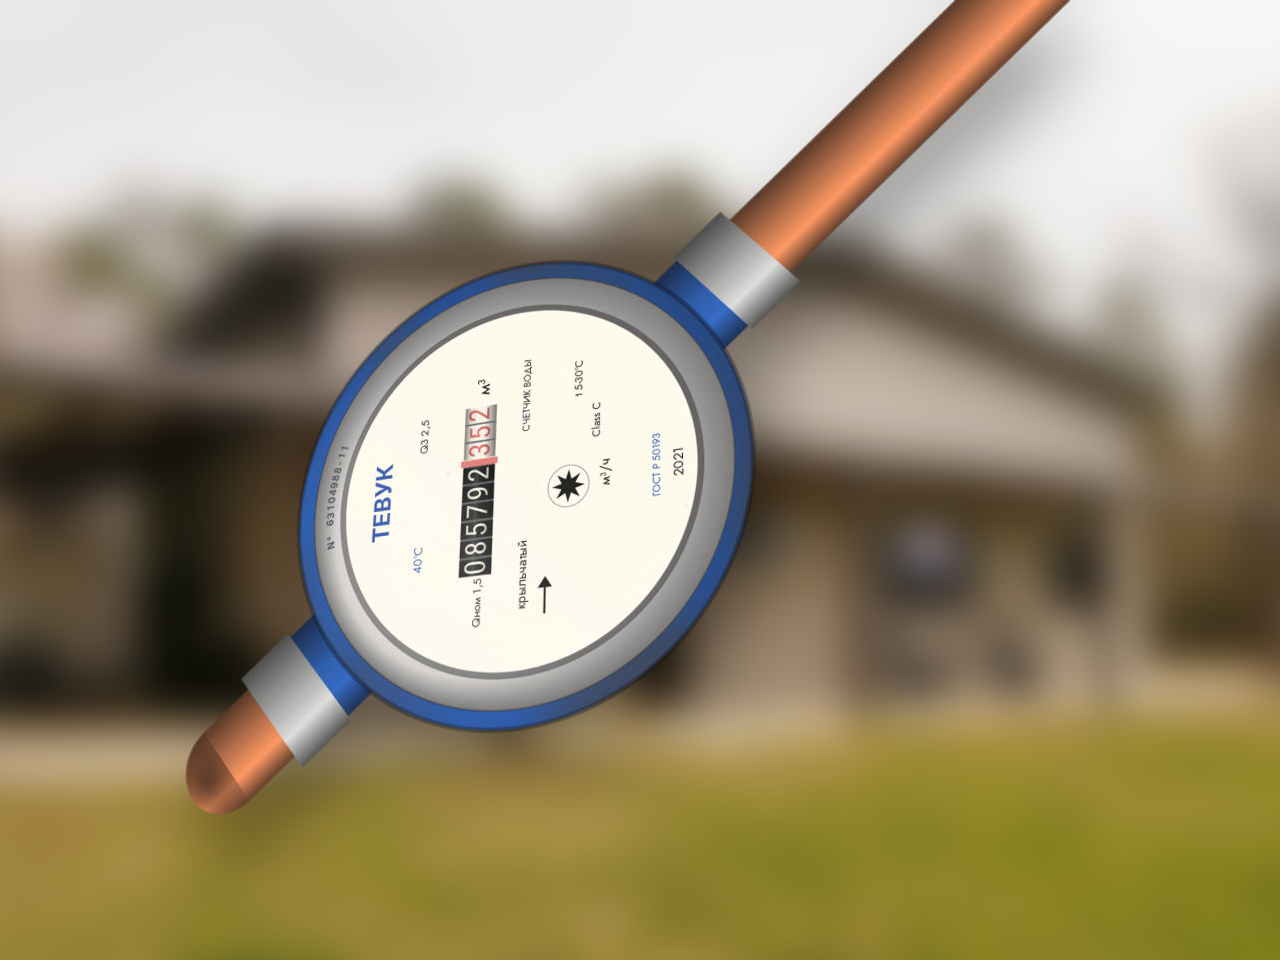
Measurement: 85792.352,m³
